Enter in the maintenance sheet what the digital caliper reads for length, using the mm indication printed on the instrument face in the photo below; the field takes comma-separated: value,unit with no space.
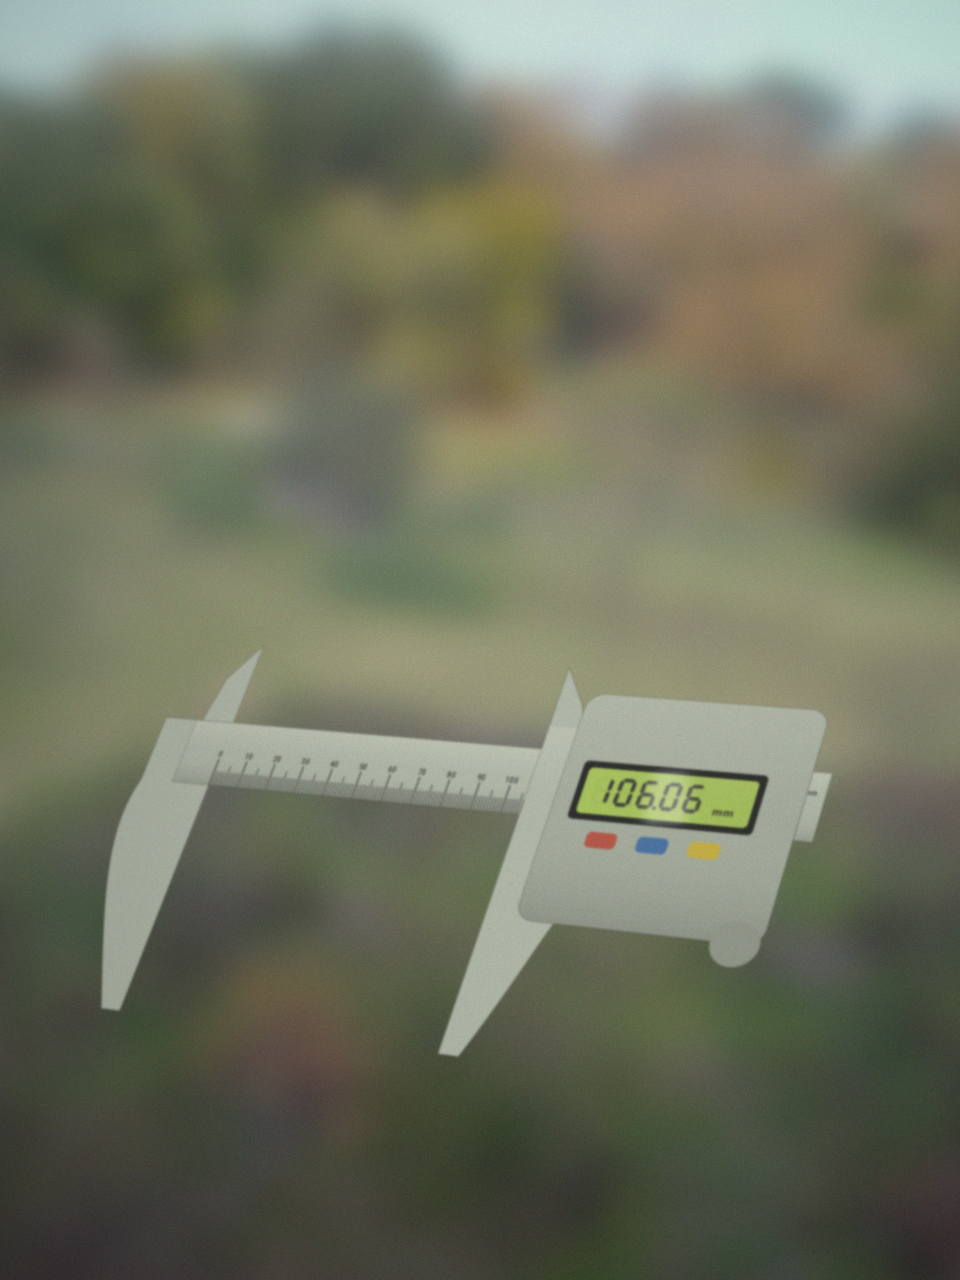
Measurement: 106.06,mm
